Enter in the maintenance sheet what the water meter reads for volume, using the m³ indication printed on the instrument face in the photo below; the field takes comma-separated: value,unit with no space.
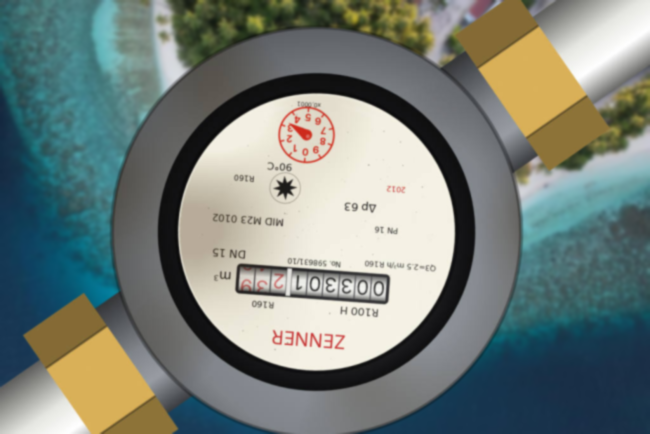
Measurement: 3301.2393,m³
